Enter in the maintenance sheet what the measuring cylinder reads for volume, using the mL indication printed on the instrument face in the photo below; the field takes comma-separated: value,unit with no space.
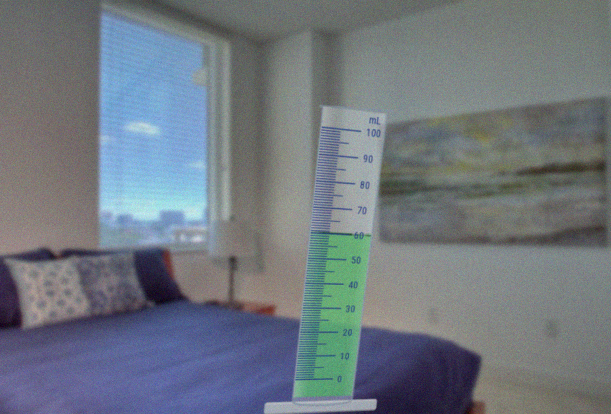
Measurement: 60,mL
